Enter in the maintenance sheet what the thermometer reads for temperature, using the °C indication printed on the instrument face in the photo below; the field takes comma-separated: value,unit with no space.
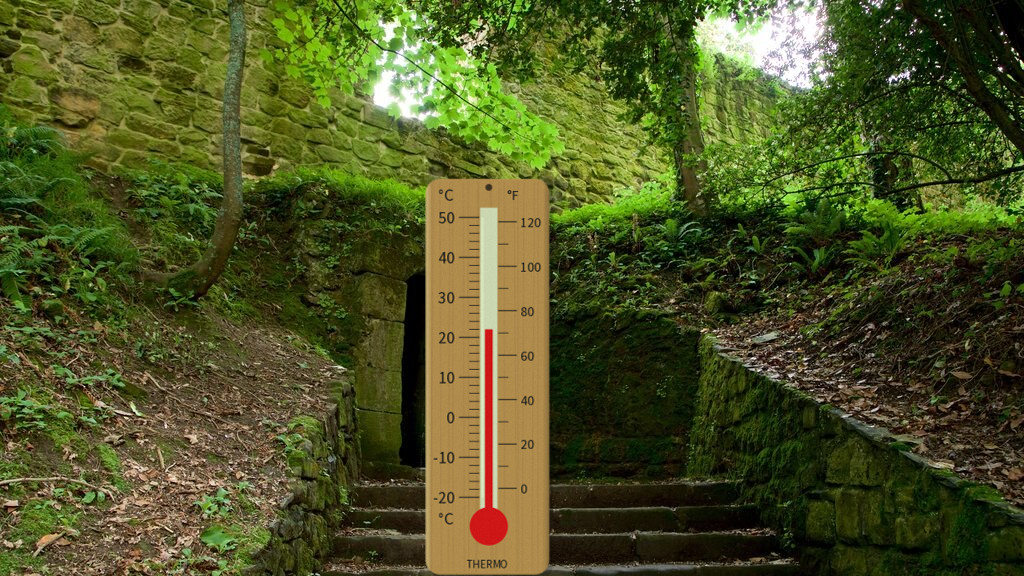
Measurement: 22,°C
